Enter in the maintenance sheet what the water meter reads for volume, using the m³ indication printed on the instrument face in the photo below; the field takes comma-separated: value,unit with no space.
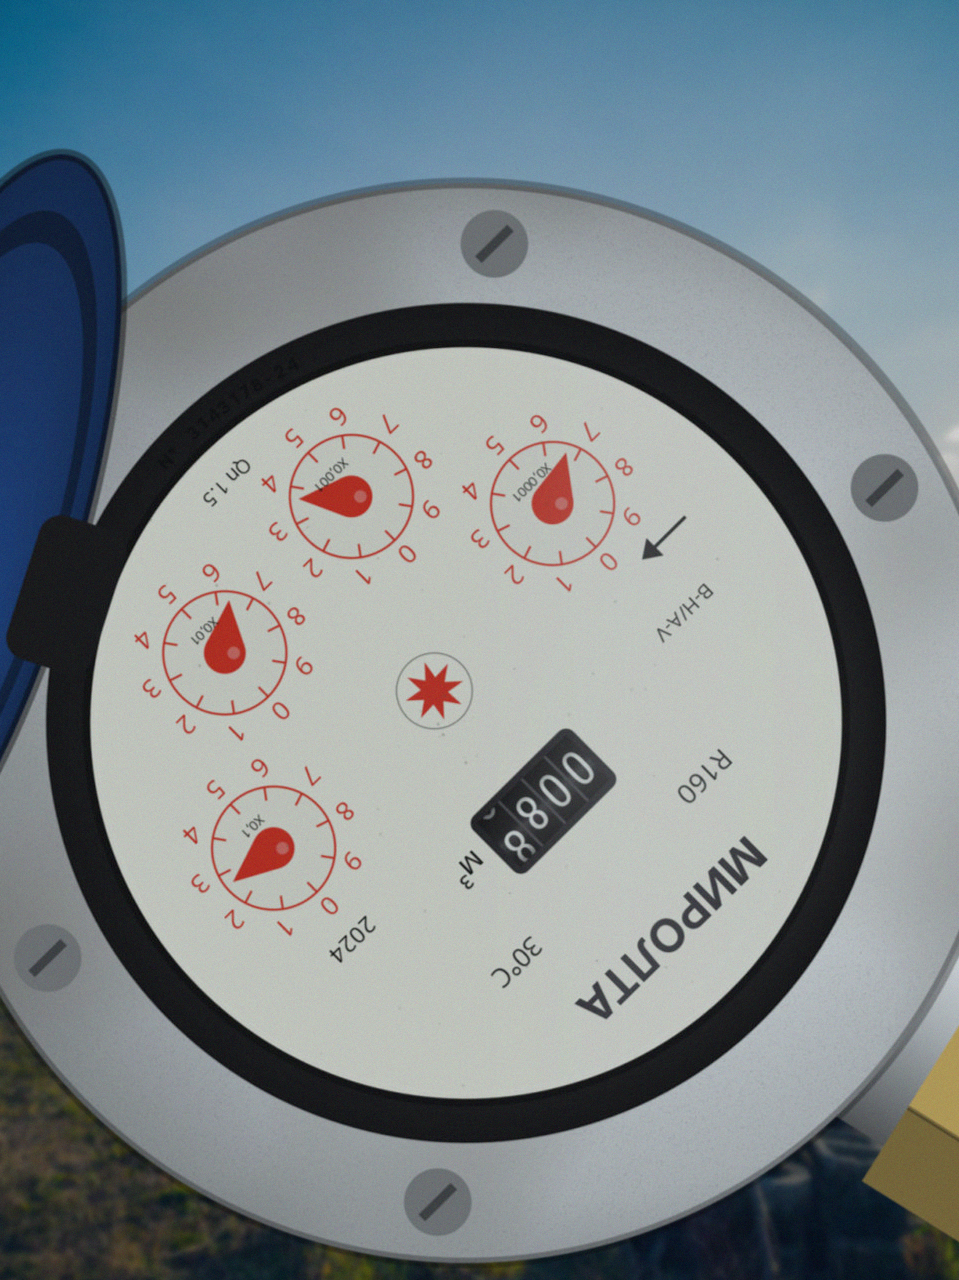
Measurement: 88.2636,m³
